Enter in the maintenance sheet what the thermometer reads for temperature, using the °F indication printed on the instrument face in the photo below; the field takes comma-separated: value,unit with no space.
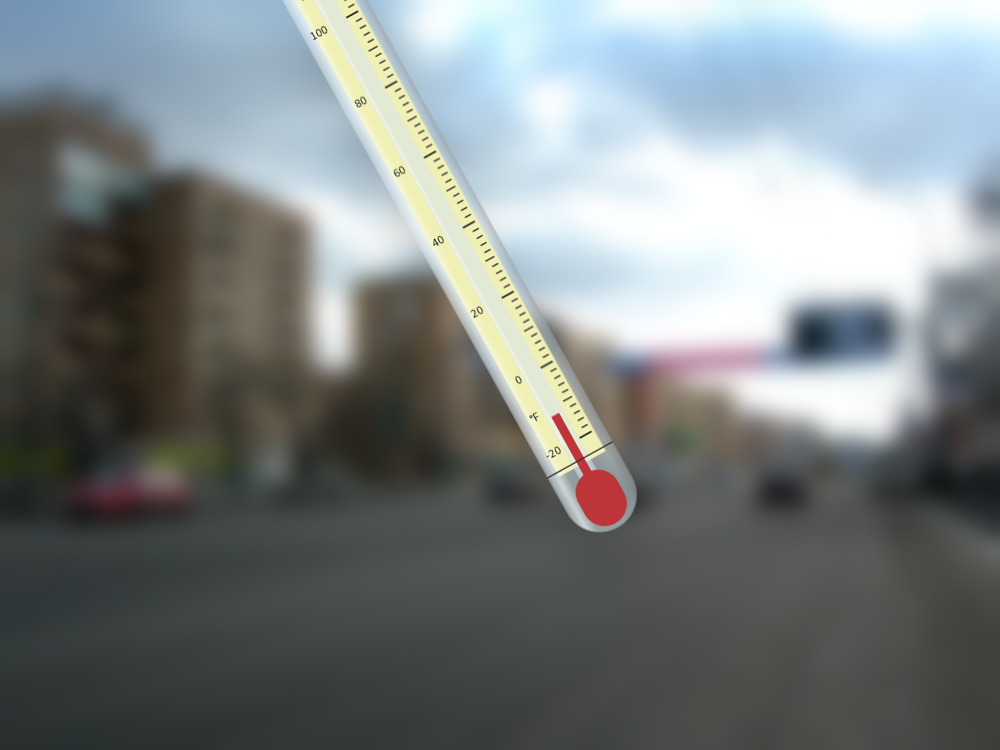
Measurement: -12,°F
